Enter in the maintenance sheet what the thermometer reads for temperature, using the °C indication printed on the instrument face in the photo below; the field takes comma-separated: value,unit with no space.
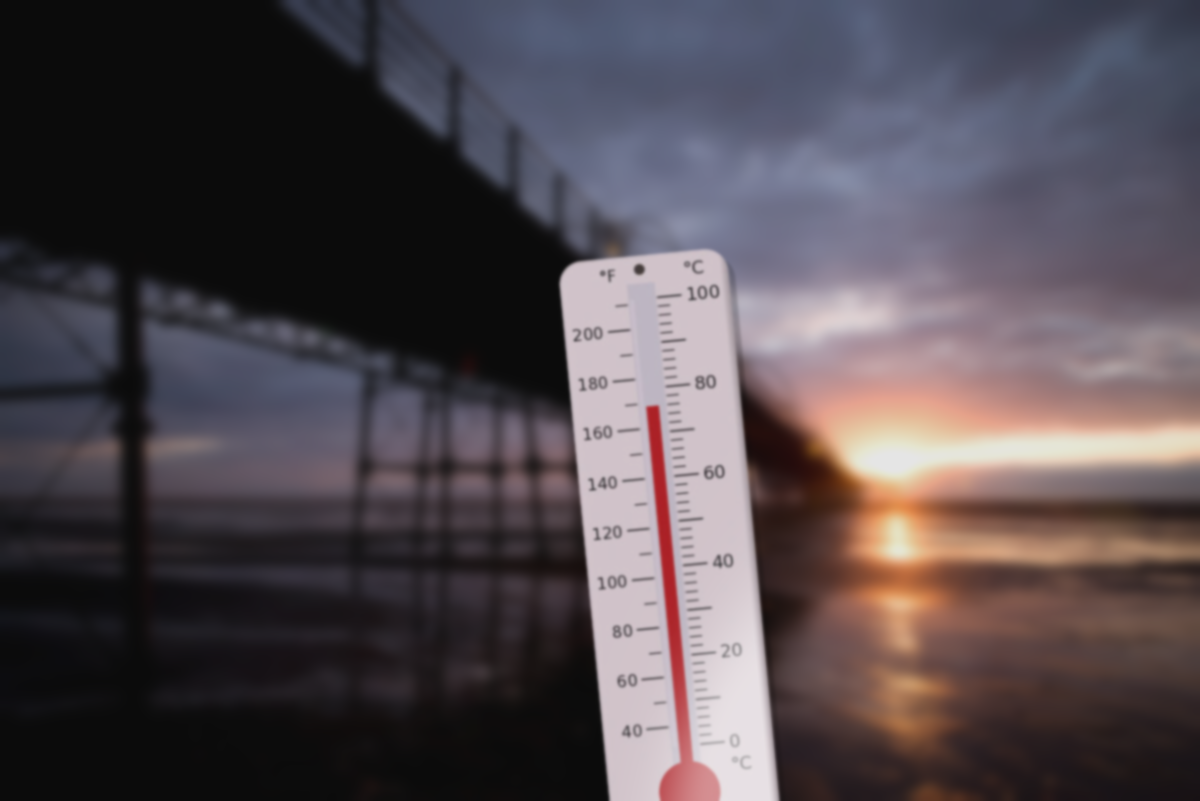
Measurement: 76,°C
